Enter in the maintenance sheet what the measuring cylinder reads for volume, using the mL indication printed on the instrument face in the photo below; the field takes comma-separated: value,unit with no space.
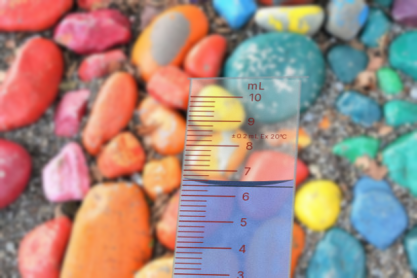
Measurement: 6.4,mL
